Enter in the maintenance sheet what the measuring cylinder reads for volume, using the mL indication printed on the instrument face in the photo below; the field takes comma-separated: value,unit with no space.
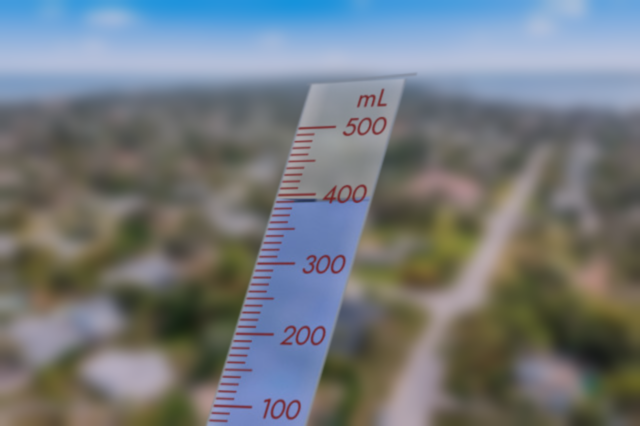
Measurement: 390,mL
